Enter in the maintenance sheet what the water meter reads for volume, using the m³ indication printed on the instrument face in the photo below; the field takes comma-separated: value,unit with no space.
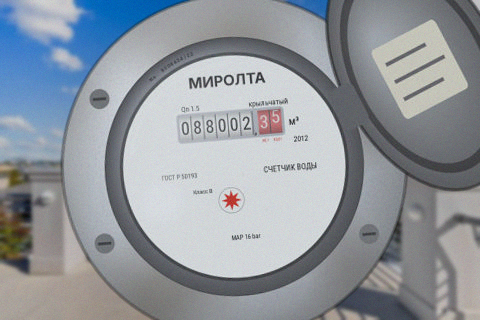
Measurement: 88002.35,m³
